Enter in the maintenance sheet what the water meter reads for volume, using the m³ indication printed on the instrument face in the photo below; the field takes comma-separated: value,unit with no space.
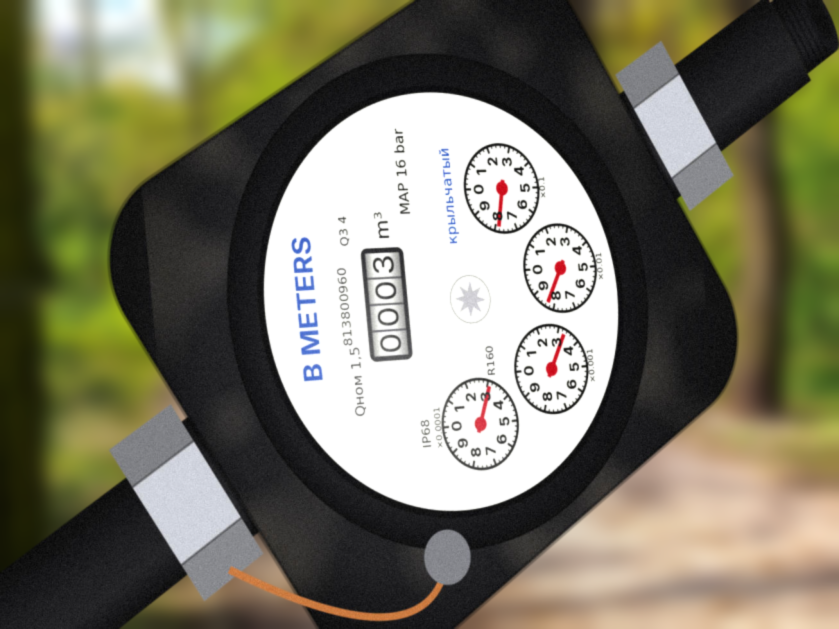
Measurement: 3.7833,m³
